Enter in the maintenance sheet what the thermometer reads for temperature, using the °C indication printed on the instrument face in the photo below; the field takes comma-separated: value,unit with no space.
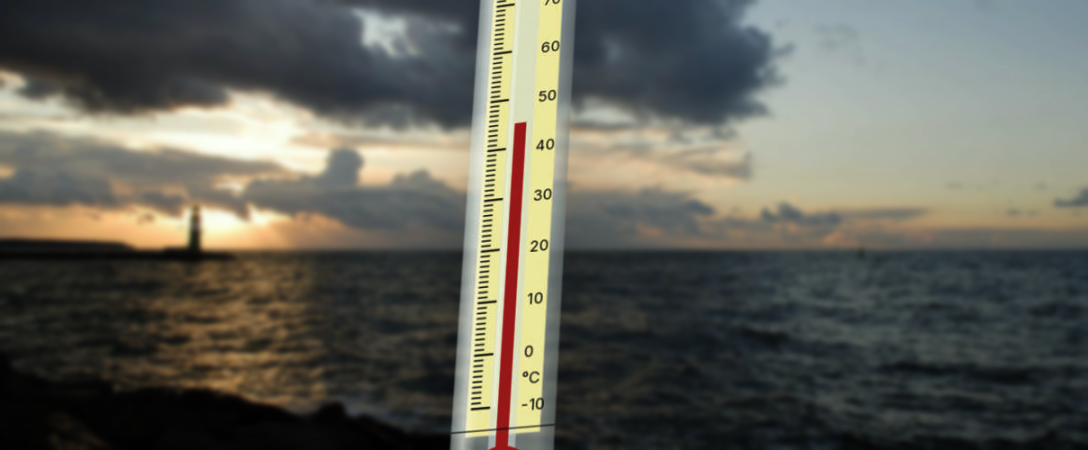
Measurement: 45,°C
